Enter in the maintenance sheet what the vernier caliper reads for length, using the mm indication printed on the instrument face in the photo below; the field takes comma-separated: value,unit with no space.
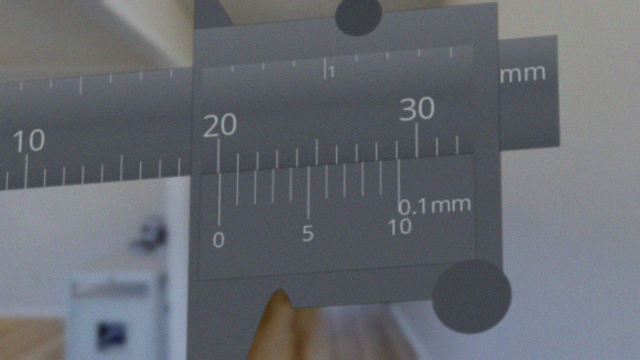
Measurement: 20.1,mm
